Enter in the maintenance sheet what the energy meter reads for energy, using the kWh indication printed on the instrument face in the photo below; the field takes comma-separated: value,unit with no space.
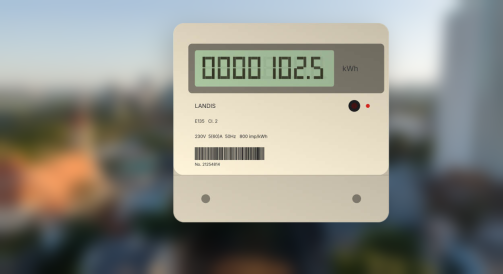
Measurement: 102.5,kWh
